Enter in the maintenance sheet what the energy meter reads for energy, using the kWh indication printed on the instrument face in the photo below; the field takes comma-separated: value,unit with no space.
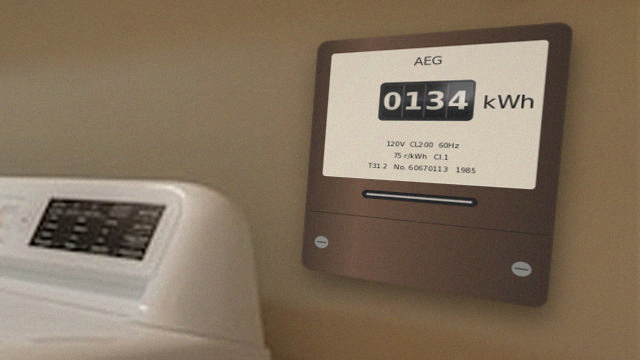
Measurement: 134,kWh
